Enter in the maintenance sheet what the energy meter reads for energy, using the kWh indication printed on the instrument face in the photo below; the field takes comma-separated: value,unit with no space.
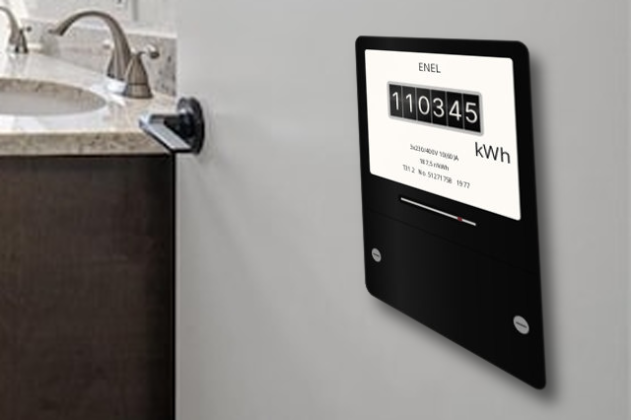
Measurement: 110345,kWh
